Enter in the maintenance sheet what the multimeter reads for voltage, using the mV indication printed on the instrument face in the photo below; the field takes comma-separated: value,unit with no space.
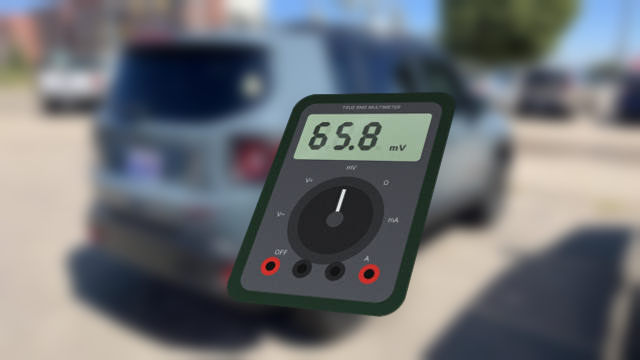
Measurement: 65.8,mV
